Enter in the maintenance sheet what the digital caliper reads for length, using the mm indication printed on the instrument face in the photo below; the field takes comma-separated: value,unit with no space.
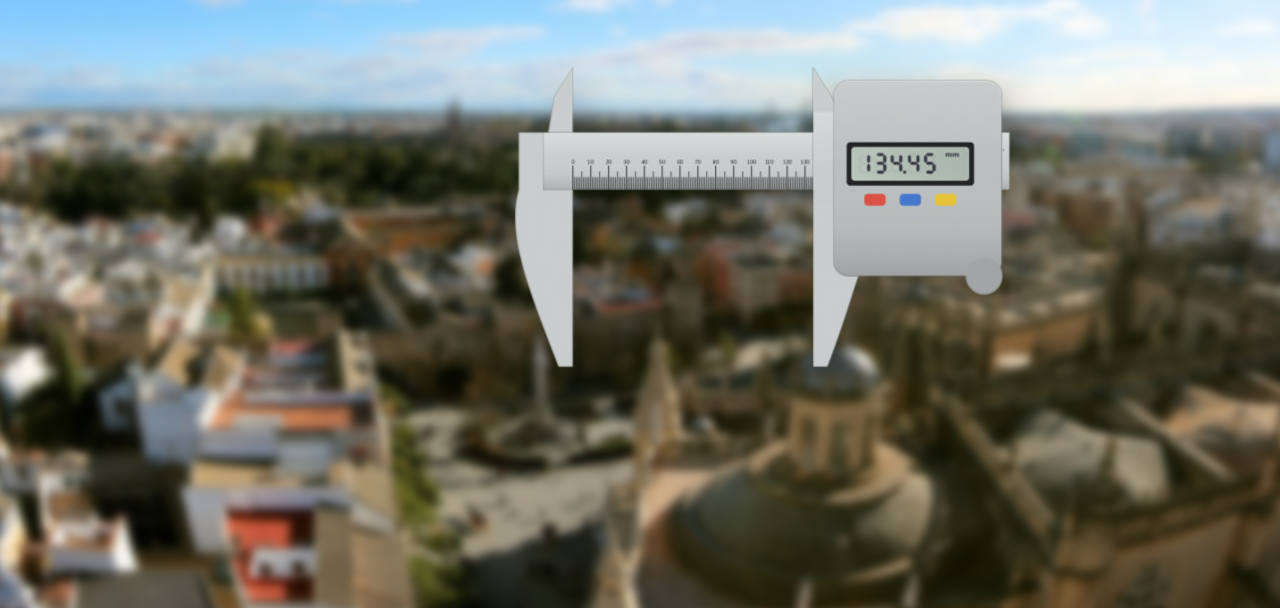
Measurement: 134.45,mm
